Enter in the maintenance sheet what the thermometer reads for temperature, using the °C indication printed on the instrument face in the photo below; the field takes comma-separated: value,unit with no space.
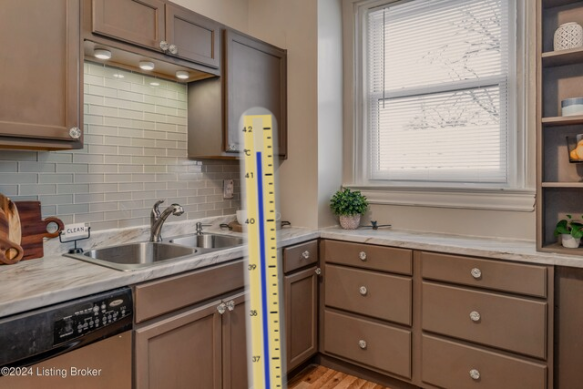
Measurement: 41.5,°C
